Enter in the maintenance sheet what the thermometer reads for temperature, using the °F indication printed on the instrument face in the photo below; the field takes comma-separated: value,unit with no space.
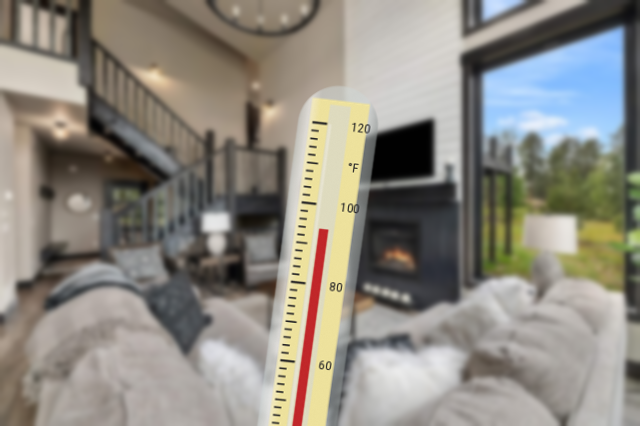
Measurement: 94,°F
